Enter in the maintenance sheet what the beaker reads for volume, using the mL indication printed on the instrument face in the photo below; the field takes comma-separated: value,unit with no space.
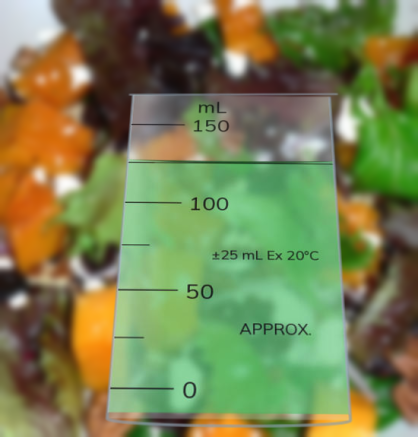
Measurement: 125,mL
